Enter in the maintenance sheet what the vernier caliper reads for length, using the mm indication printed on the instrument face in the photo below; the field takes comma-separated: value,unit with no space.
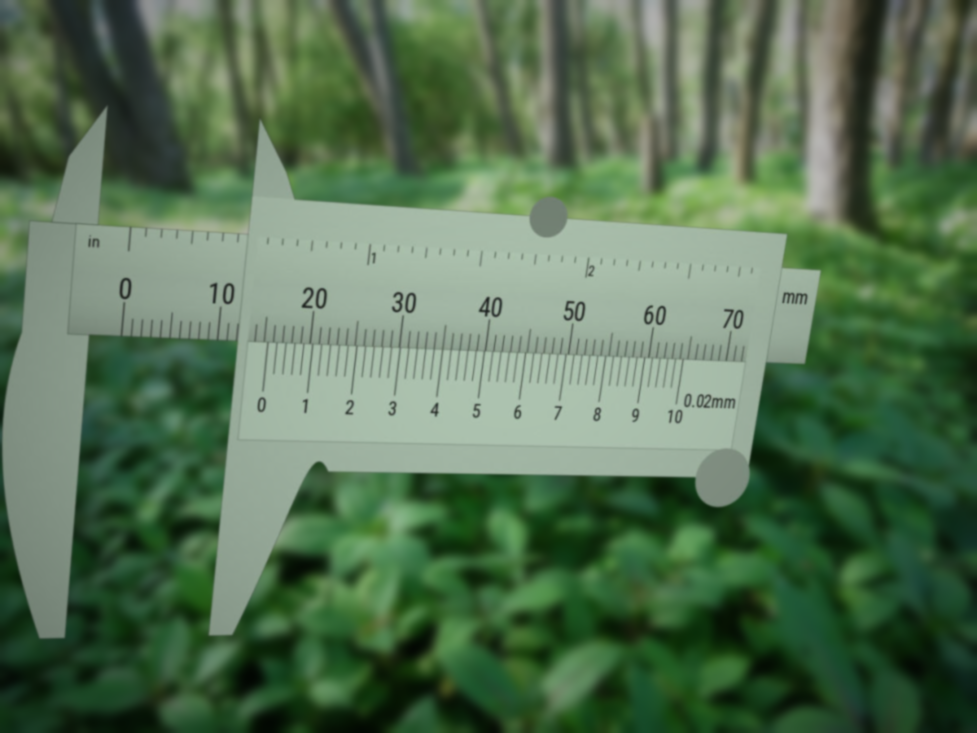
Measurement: 15.4,mm
